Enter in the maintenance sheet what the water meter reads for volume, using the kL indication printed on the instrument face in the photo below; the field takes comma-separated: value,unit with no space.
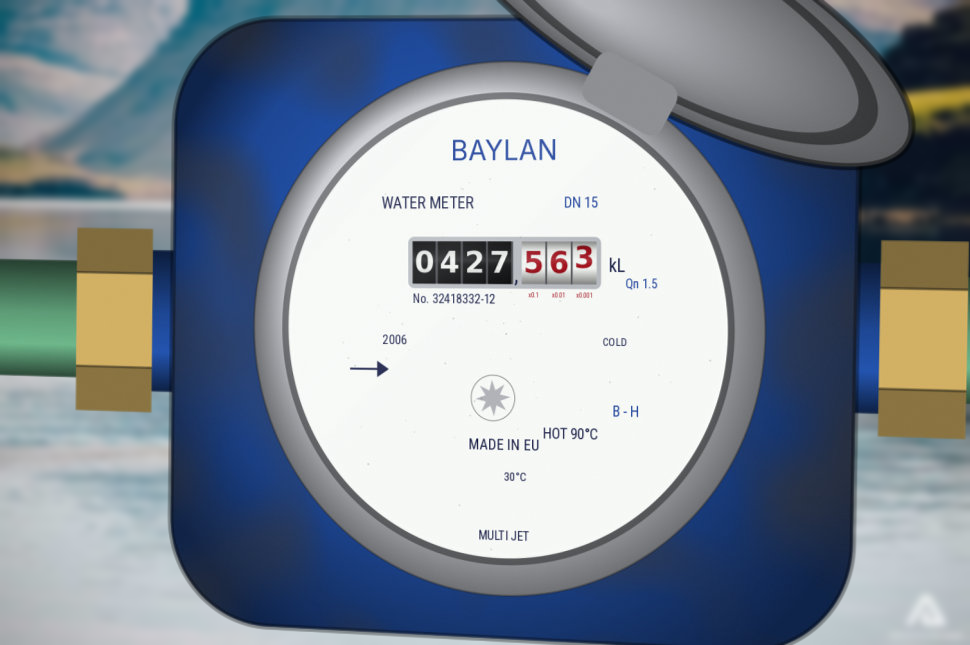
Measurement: 427.563,kL
